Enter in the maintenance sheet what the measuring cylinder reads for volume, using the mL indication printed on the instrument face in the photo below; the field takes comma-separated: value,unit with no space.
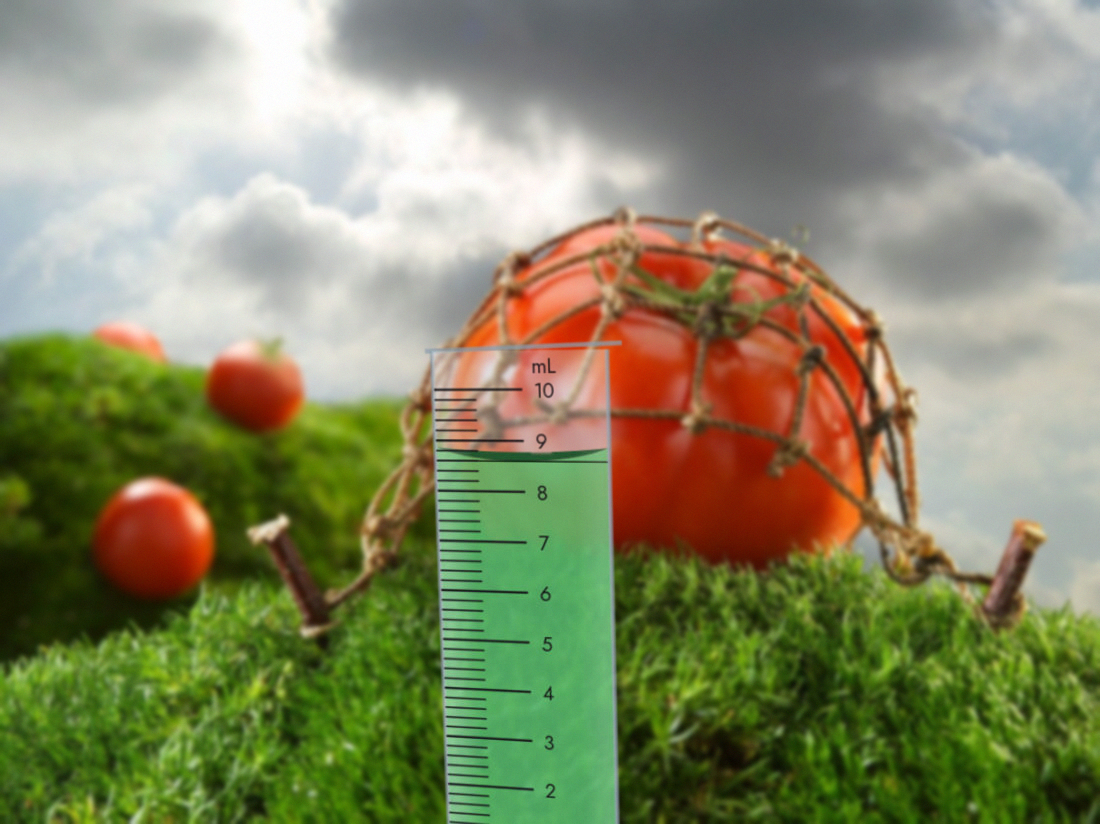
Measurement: 8.6,mL
